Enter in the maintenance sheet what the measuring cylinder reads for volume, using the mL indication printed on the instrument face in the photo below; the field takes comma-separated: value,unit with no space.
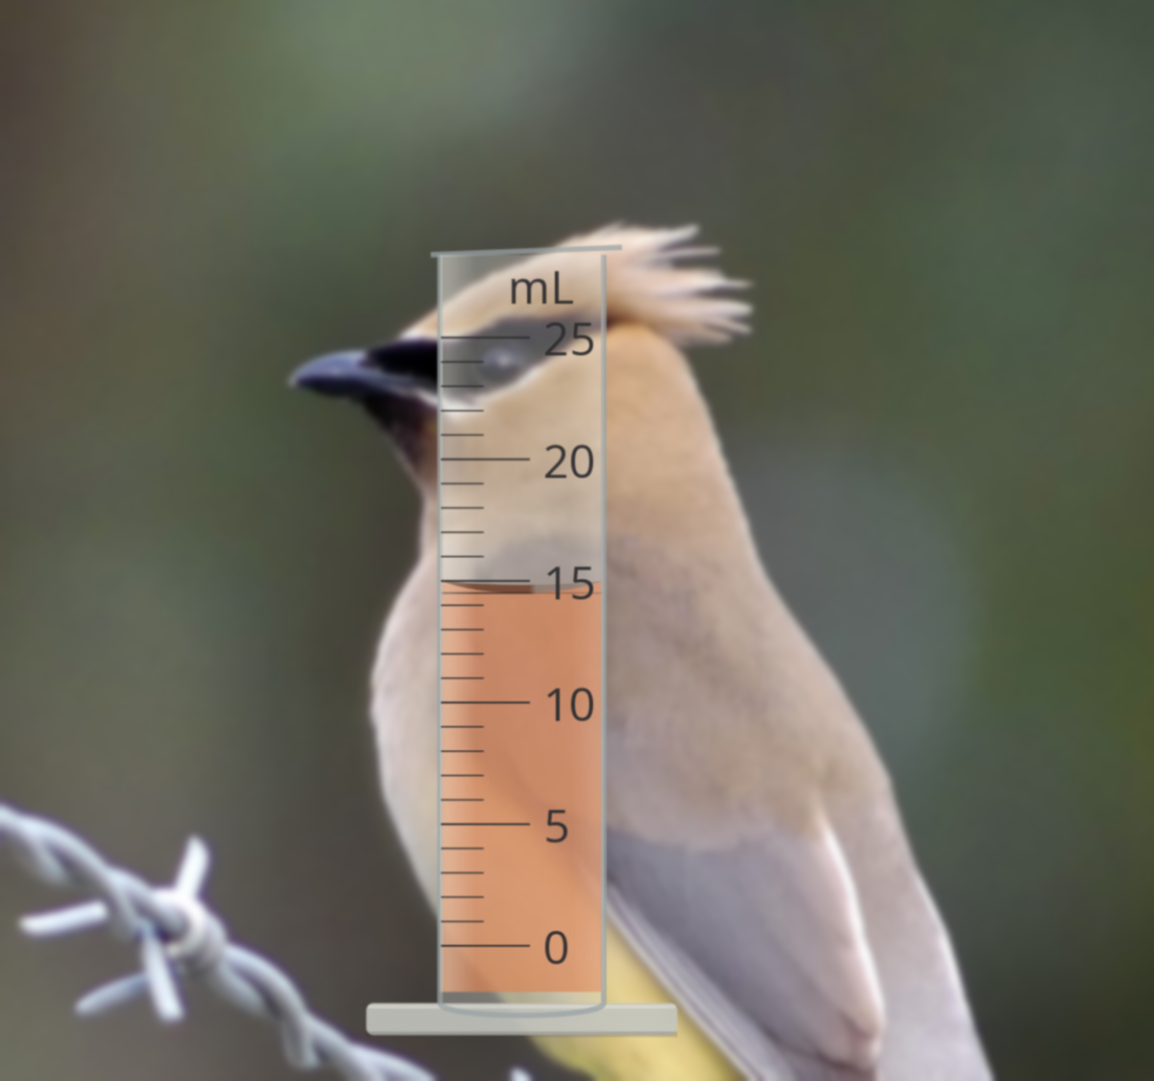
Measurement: 14.5,mL
